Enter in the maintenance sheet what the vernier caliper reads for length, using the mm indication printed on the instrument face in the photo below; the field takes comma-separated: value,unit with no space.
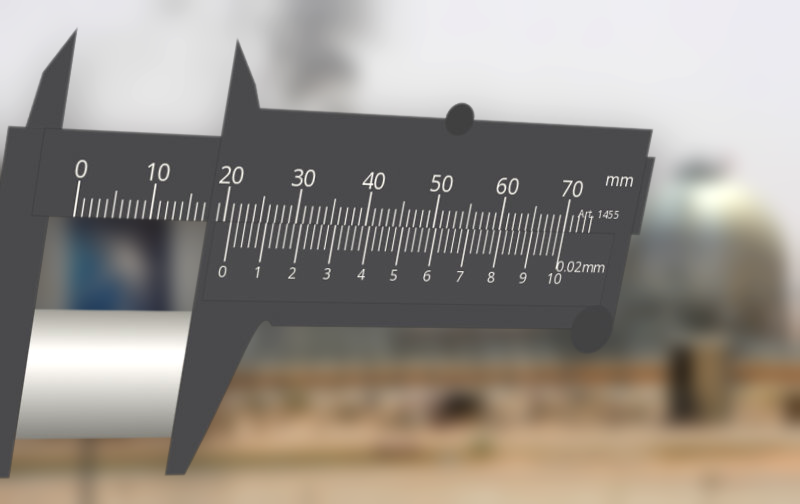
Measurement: 21.0,mm
